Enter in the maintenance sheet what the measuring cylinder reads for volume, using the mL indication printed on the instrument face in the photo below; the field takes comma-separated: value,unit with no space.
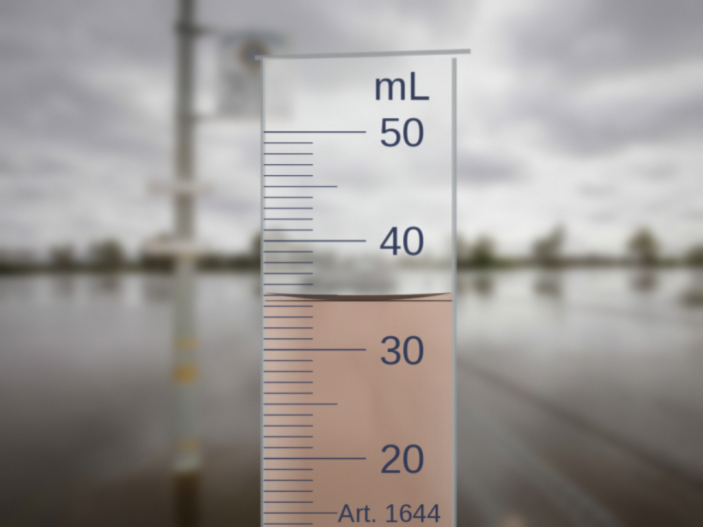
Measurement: 34.5,mL
